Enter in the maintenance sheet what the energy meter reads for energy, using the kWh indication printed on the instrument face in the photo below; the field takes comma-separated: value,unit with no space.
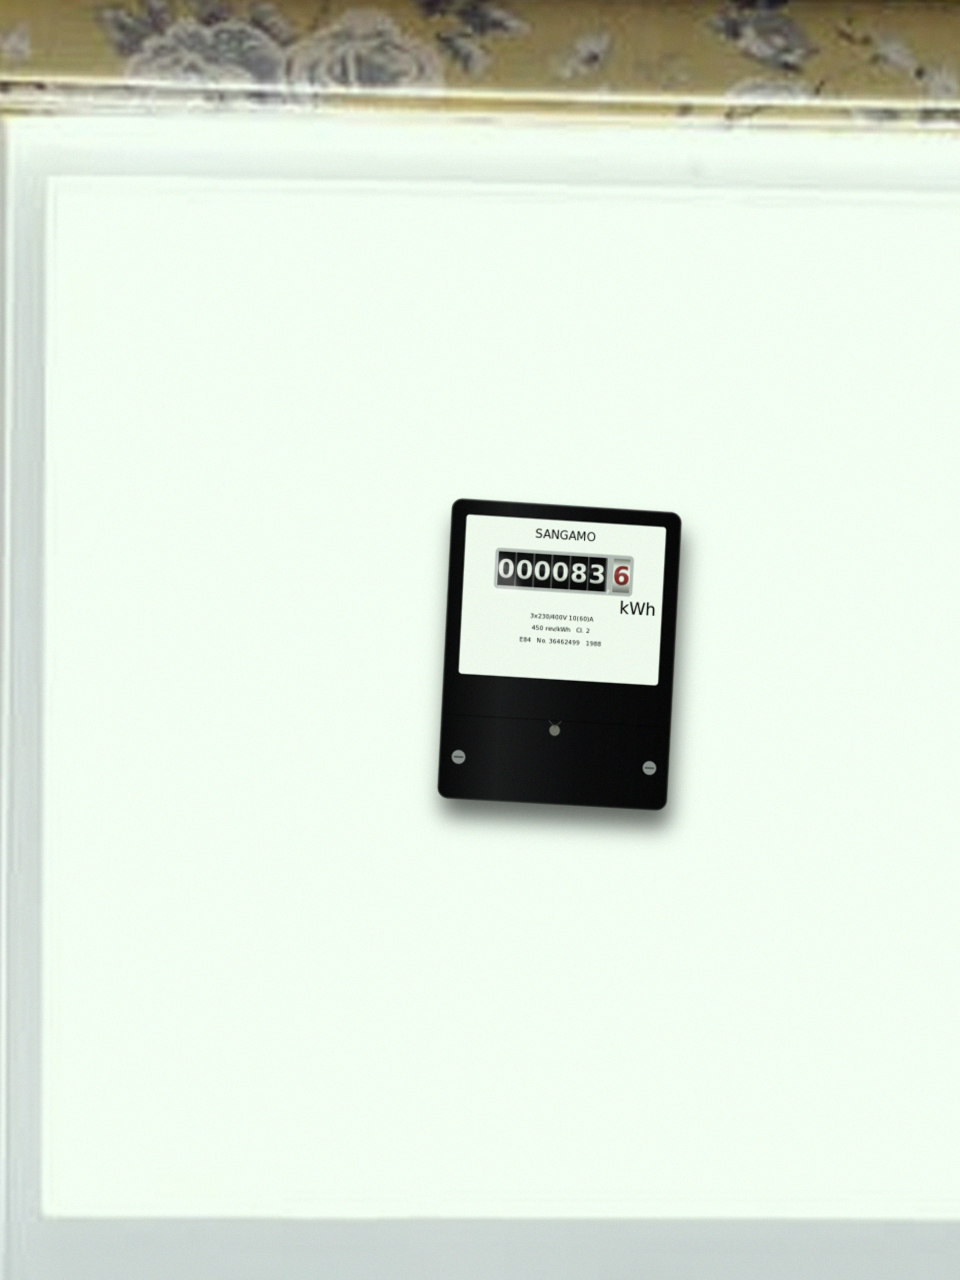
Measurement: 83.6,kWh
